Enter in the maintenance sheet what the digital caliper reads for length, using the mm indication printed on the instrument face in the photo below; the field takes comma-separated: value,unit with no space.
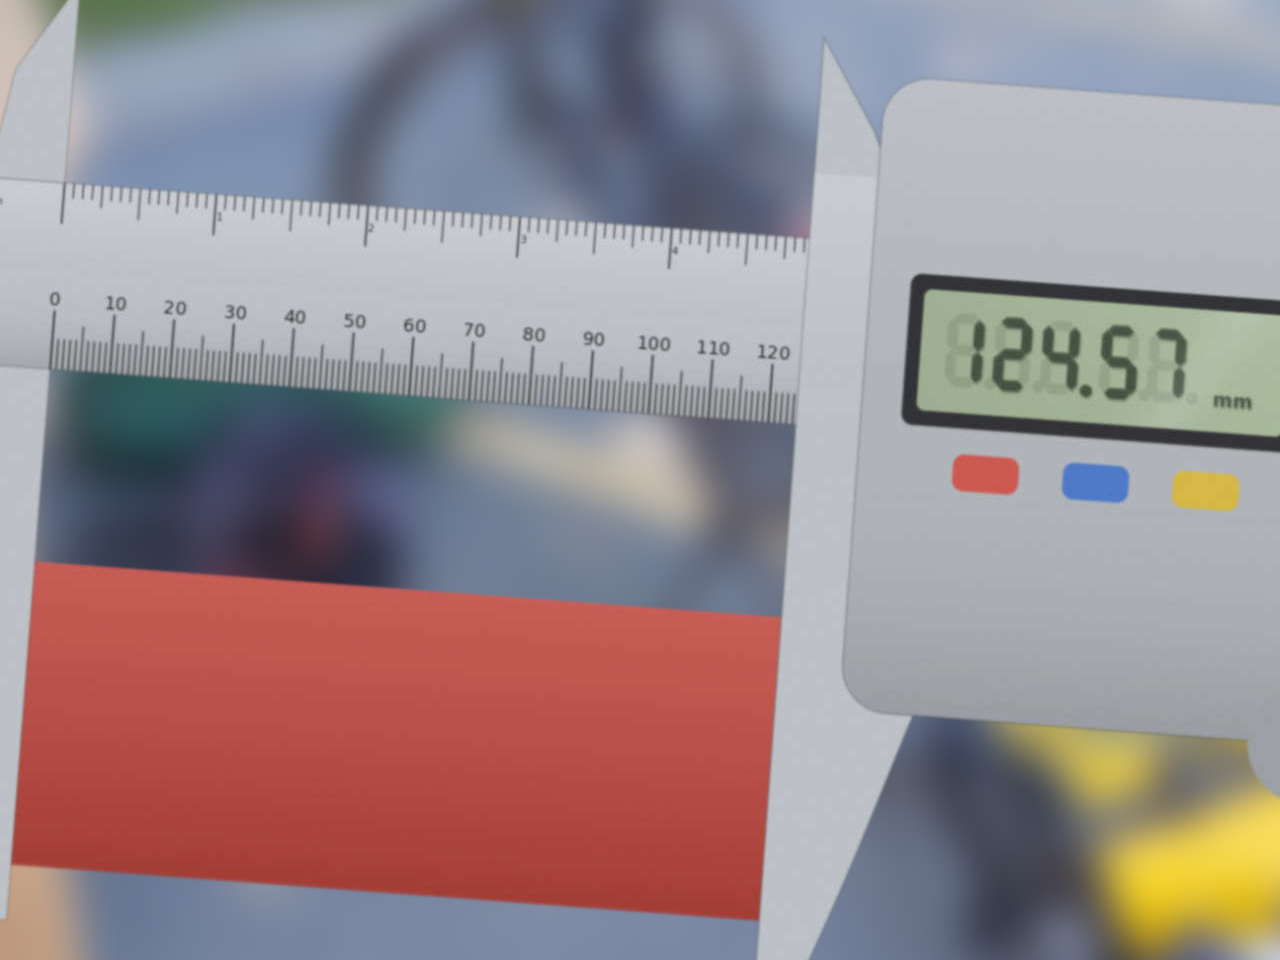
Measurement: 124.57,mm
